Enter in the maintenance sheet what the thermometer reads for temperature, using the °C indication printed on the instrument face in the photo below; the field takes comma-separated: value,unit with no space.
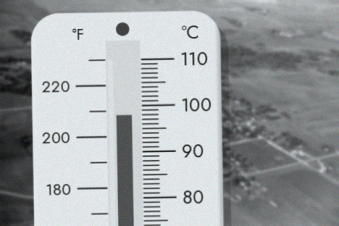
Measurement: 98,°C
